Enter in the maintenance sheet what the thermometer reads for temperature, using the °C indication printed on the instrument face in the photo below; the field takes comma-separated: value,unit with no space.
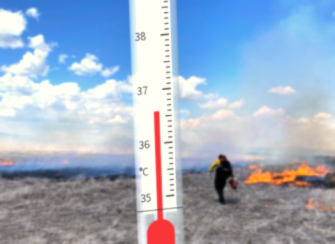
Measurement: 36.6,°C
